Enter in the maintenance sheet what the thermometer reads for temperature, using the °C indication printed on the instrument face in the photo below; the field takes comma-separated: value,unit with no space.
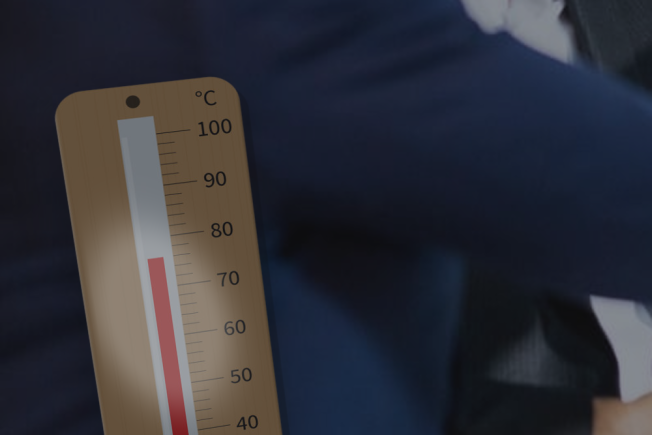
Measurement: 76,°C
